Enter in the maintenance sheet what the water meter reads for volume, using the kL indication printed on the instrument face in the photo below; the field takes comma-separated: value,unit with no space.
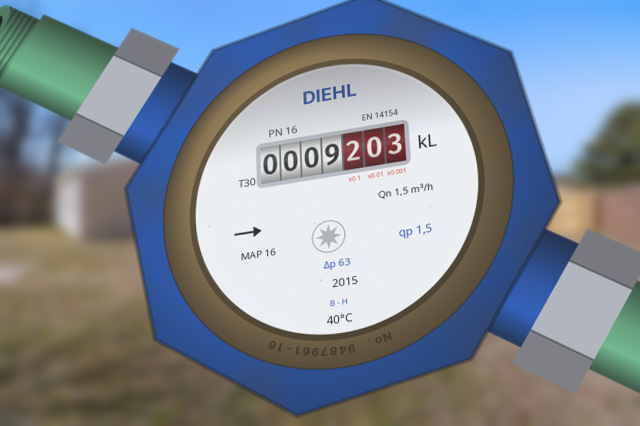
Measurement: 9.203,kL
